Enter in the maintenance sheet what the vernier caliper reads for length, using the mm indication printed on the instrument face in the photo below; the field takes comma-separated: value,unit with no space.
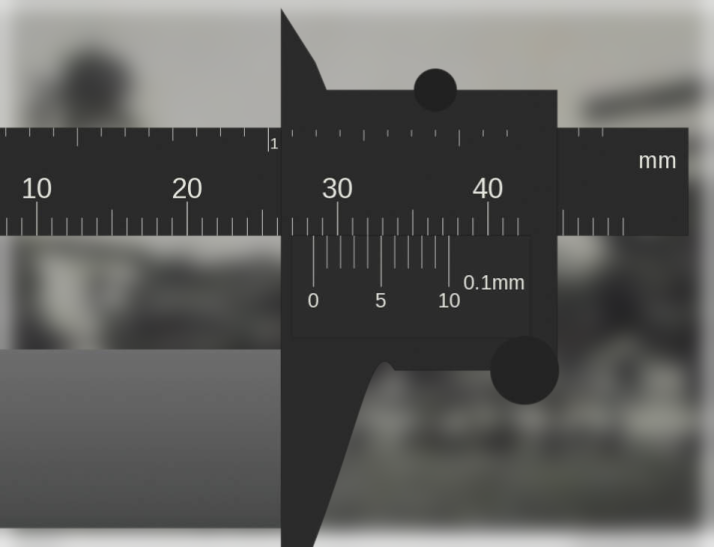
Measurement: 28.4,mm
